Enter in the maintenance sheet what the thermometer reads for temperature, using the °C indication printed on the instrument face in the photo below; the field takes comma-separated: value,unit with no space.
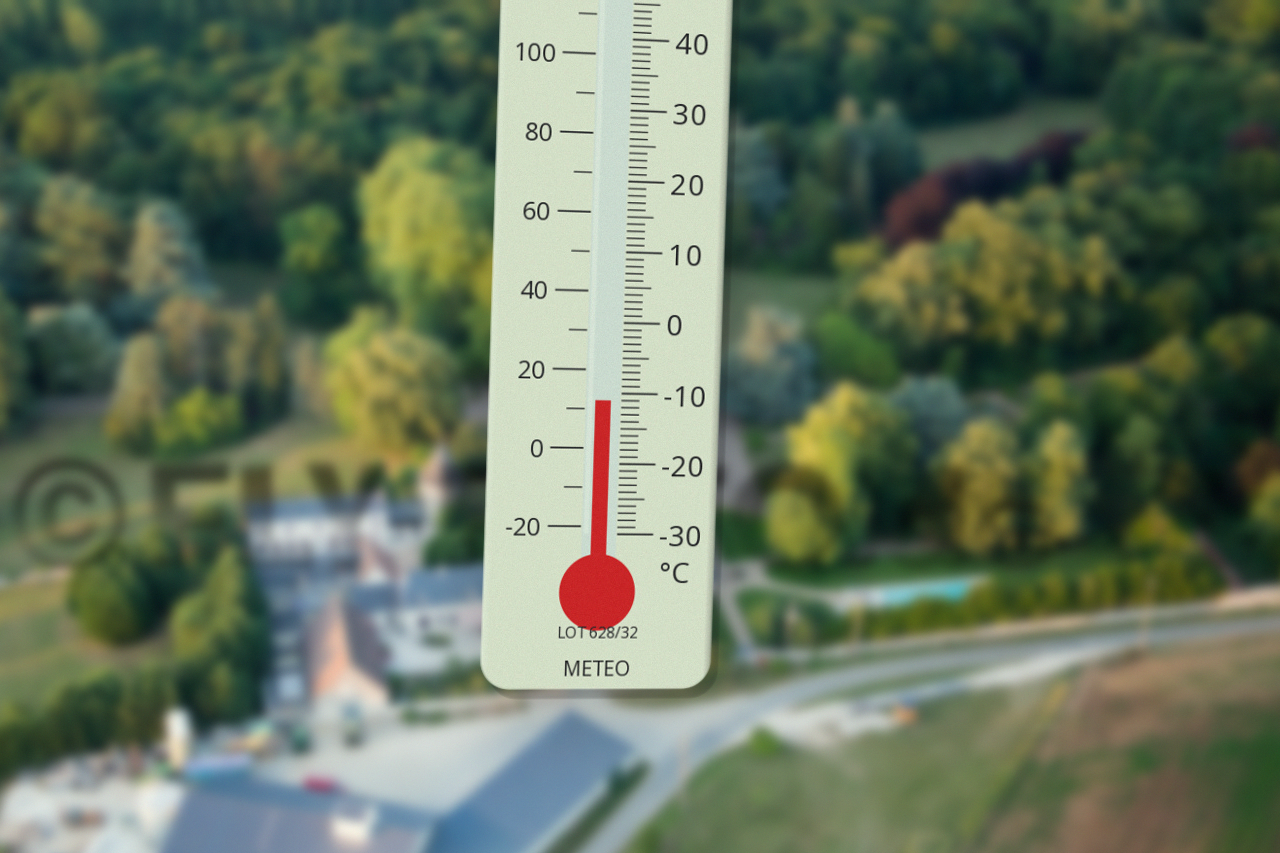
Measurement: -11,°C
